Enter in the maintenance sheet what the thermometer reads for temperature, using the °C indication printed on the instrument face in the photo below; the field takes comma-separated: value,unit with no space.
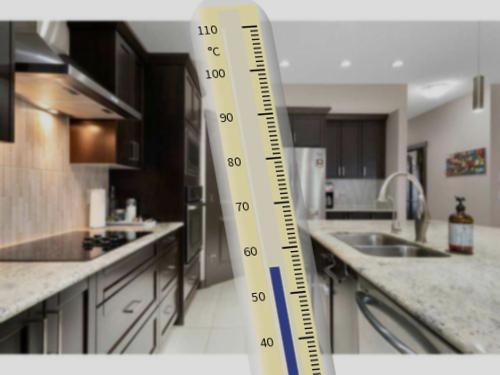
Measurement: 56,°C
